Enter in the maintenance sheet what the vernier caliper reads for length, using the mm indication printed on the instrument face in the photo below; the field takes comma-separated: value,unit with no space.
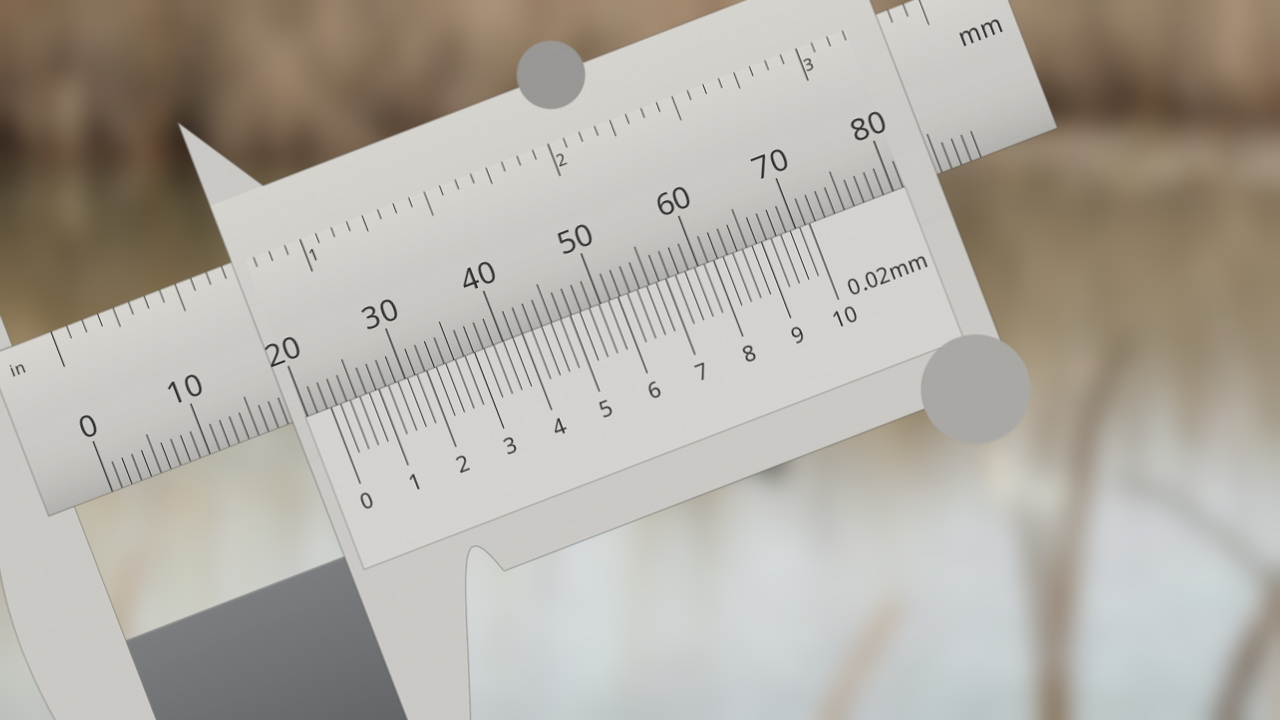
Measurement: 22.4,mm
